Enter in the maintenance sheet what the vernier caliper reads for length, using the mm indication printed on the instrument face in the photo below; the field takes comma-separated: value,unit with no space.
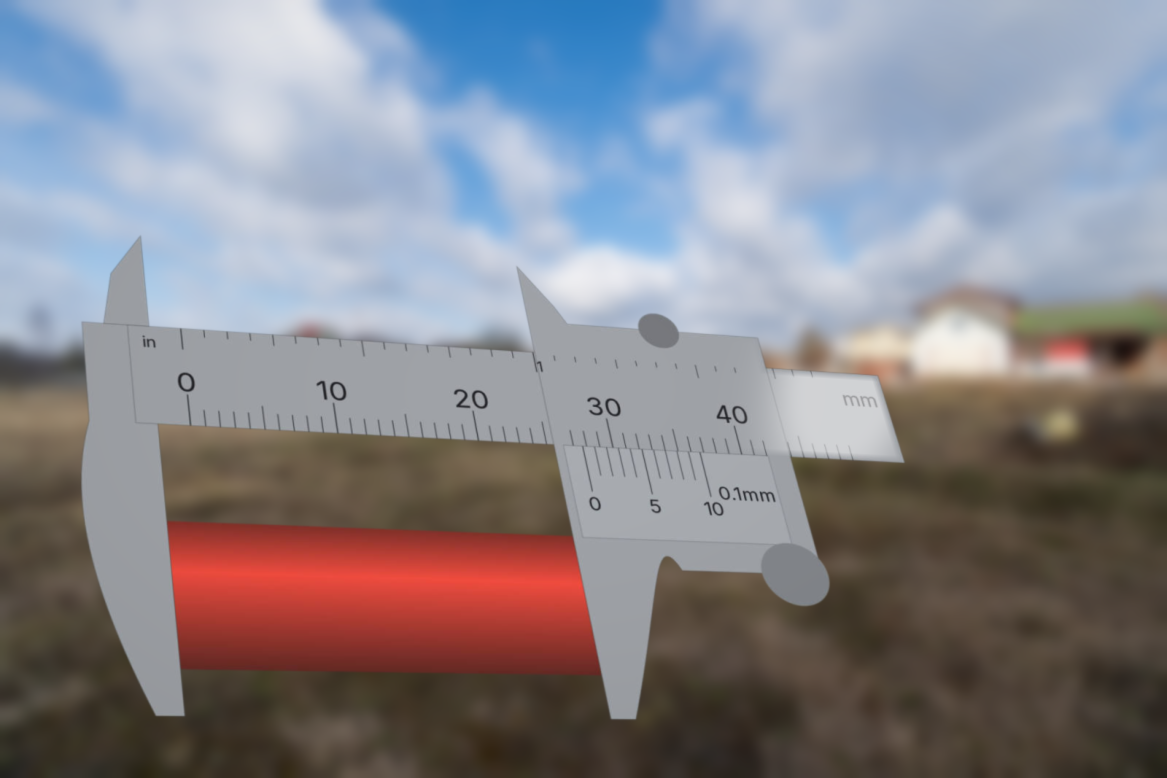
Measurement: 27.7,mm
